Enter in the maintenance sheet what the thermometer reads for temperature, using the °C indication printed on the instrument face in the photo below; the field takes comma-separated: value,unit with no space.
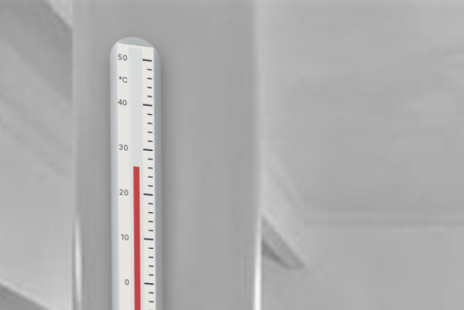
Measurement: 26,°C
